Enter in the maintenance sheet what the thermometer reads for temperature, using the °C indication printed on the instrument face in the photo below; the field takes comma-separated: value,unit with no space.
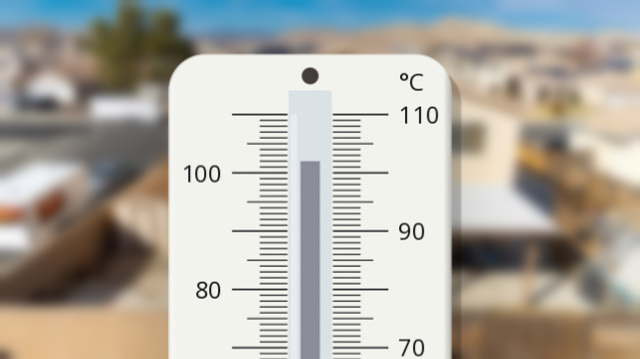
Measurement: 102,°C
